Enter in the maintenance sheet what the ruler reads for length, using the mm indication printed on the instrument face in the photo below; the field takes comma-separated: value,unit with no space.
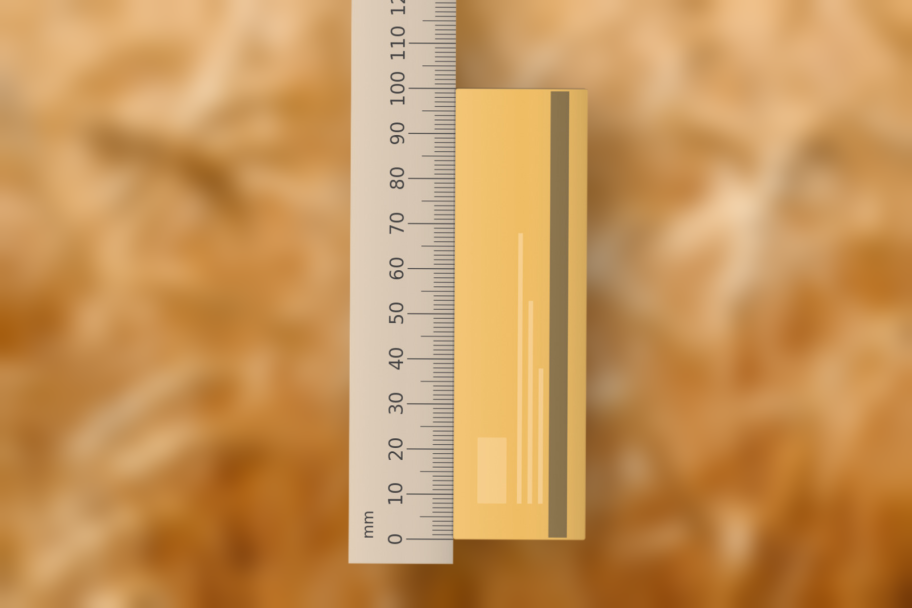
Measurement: 100,mm
